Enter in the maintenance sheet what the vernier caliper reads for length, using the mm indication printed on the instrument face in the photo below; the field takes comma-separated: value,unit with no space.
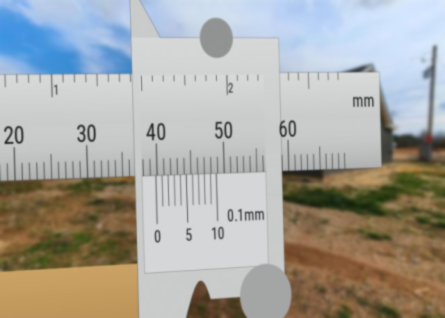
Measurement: 39.8,mm
